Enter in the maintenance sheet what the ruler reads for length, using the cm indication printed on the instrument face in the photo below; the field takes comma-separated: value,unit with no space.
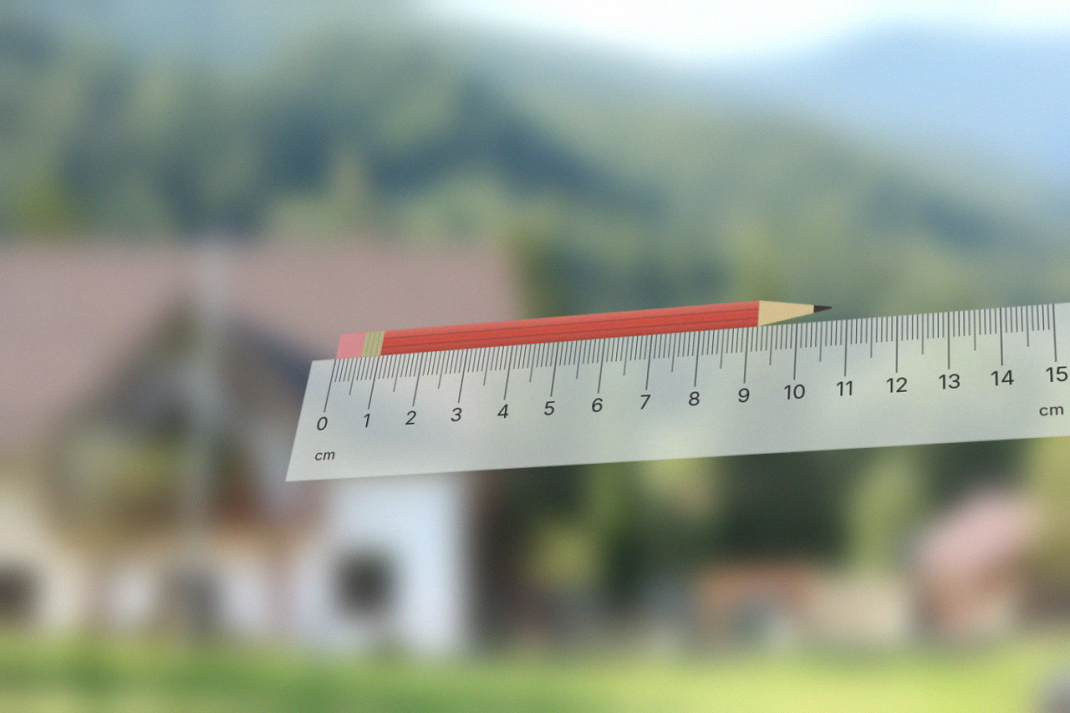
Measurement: 10.7,cm
